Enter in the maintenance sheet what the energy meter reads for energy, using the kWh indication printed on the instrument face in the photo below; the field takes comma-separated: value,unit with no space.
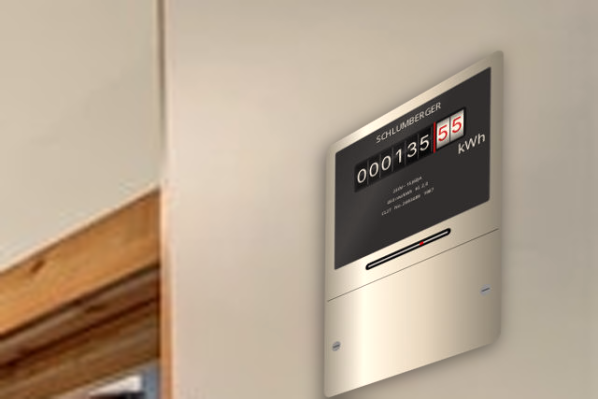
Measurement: 135.55,kWh
